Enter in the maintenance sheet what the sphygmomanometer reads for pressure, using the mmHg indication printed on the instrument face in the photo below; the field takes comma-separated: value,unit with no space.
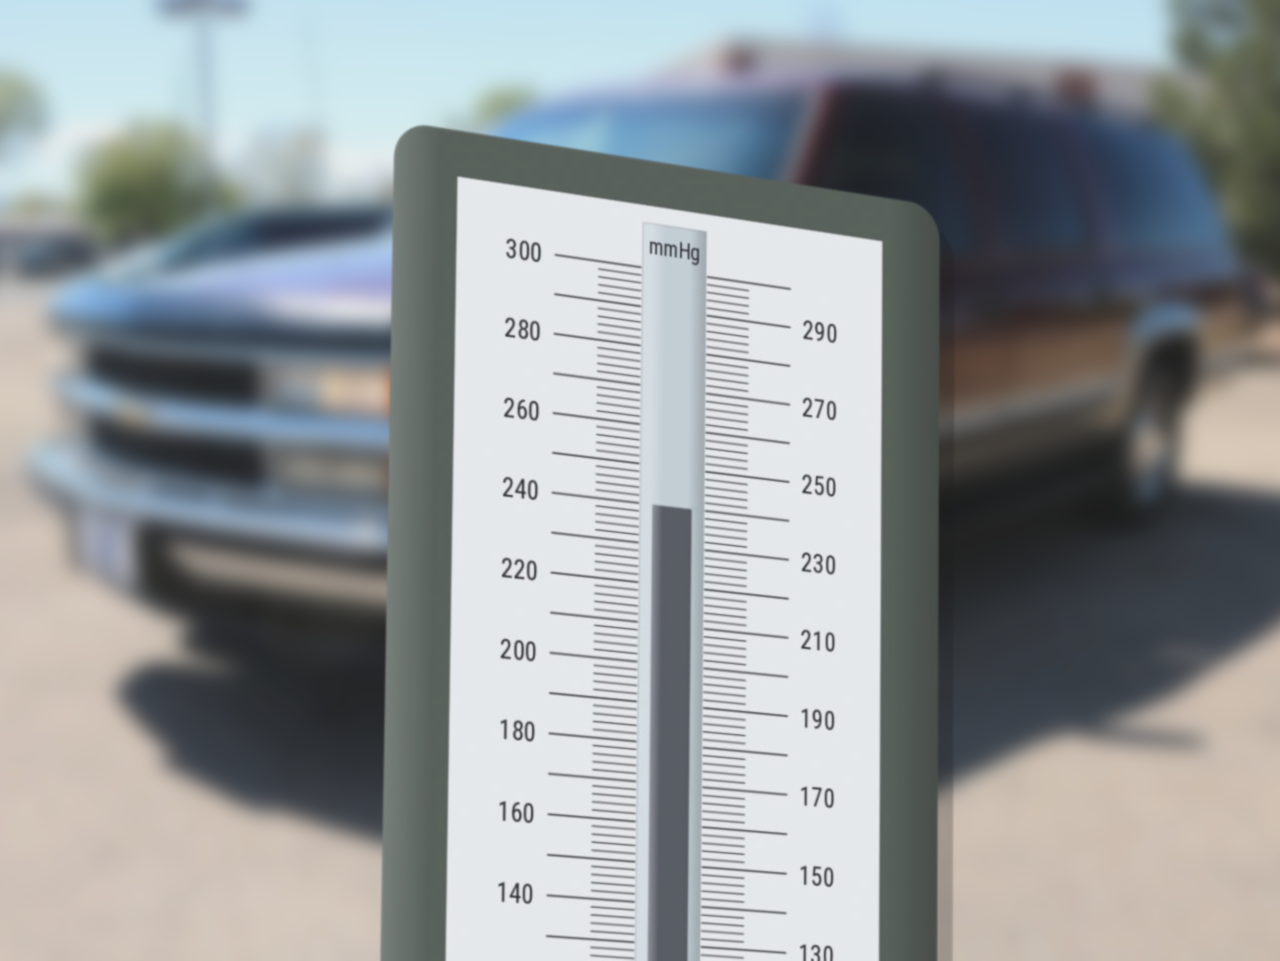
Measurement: 240,mmHg
